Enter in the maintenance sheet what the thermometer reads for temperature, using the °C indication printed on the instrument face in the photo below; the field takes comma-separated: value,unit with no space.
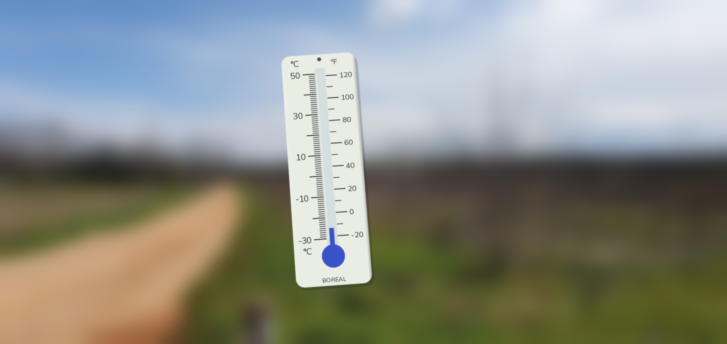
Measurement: -25,°C
